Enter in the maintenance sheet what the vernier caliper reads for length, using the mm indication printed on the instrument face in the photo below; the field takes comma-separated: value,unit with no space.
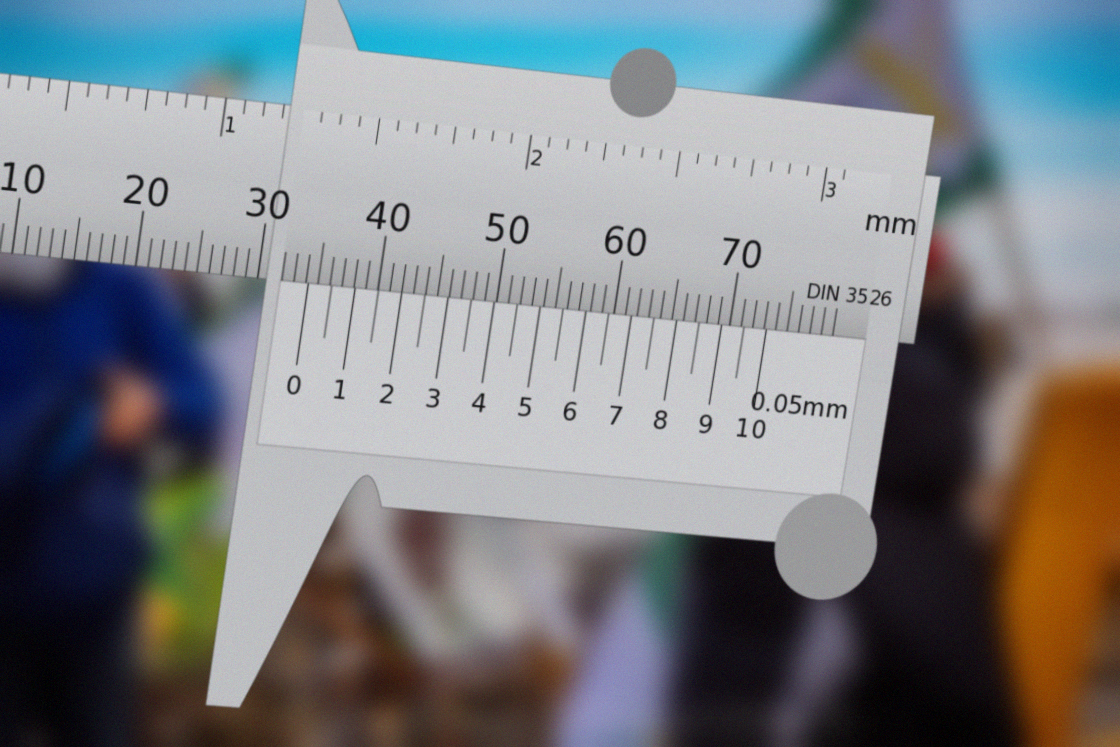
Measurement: 34.2,mm
